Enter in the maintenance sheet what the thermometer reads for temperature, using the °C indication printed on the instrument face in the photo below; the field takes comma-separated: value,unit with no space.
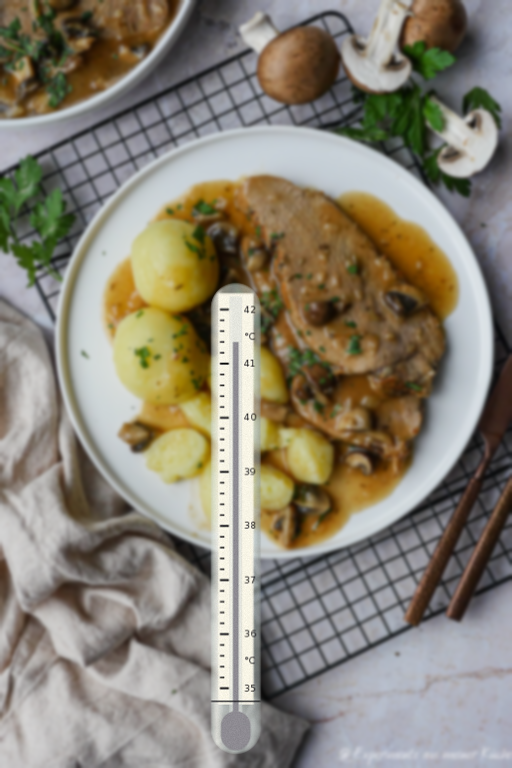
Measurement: 41.4,°C
